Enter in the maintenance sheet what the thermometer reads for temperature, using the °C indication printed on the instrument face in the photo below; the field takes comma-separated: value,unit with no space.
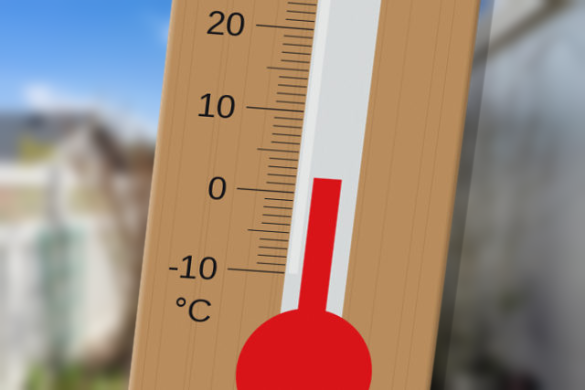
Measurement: 2,°C
